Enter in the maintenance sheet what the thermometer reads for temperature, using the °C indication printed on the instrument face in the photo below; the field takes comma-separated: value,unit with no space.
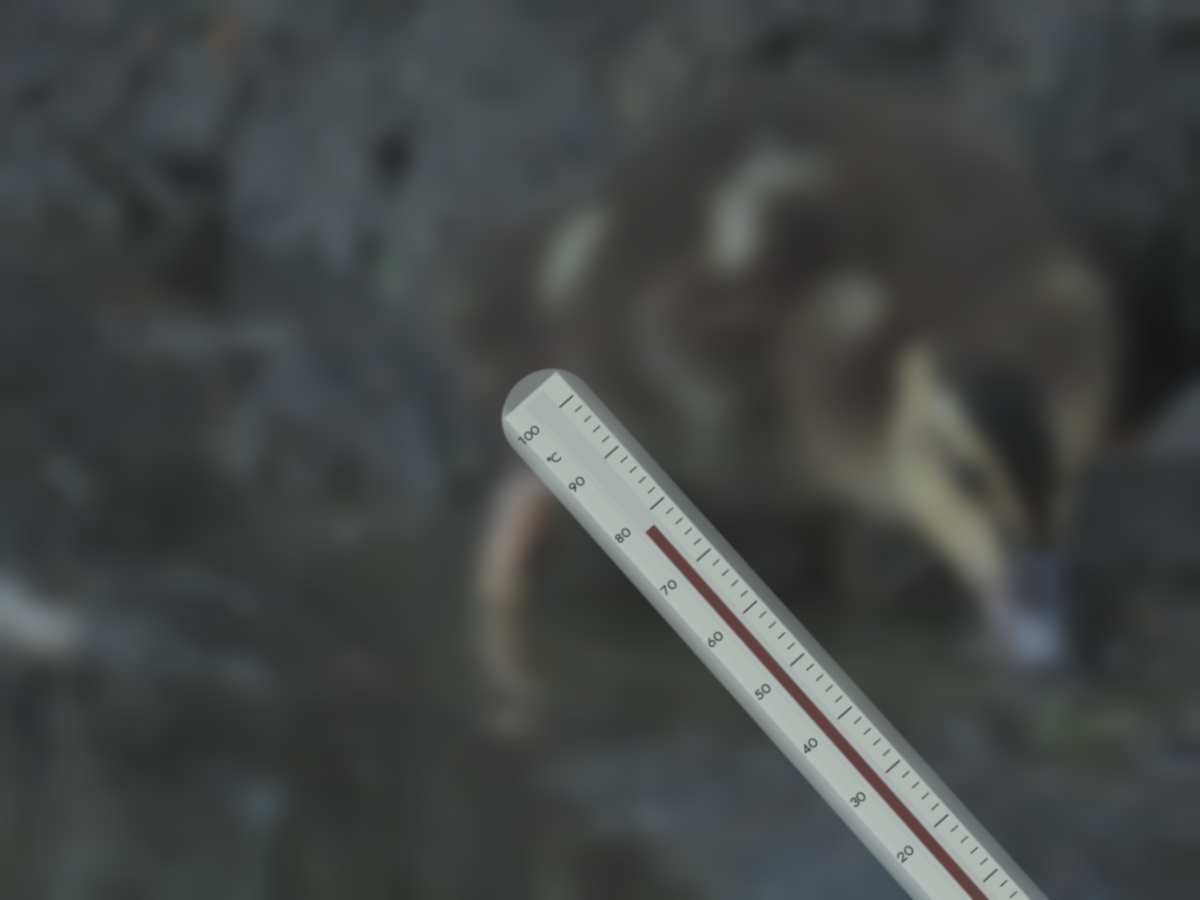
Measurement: 78,°C
